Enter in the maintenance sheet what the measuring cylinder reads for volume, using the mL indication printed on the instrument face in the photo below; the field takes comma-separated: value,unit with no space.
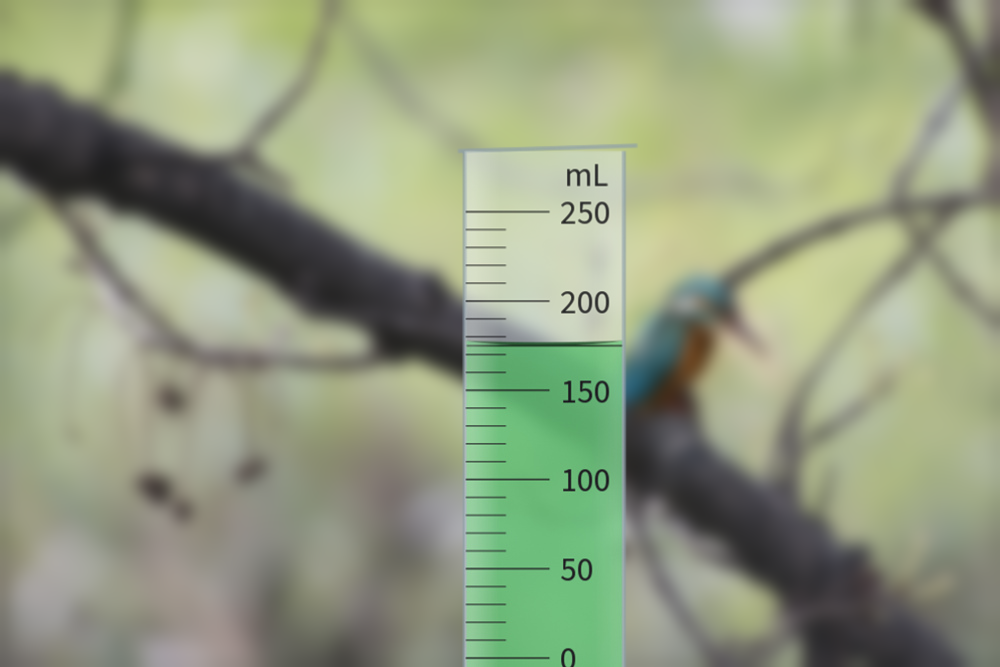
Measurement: 175,mL
